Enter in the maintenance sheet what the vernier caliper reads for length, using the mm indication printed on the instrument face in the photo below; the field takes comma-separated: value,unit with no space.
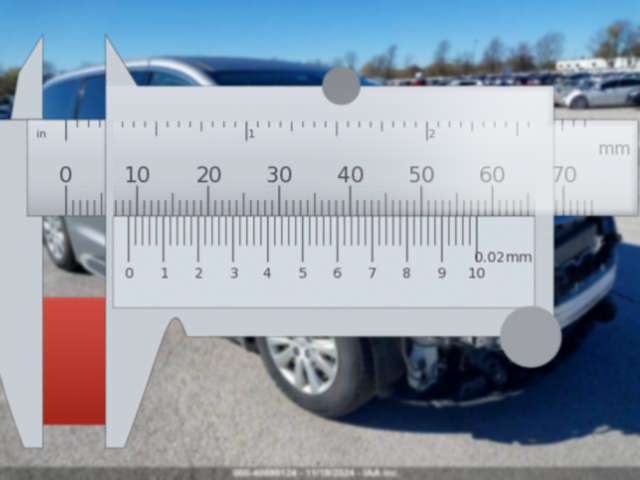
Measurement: 8.8,mm
